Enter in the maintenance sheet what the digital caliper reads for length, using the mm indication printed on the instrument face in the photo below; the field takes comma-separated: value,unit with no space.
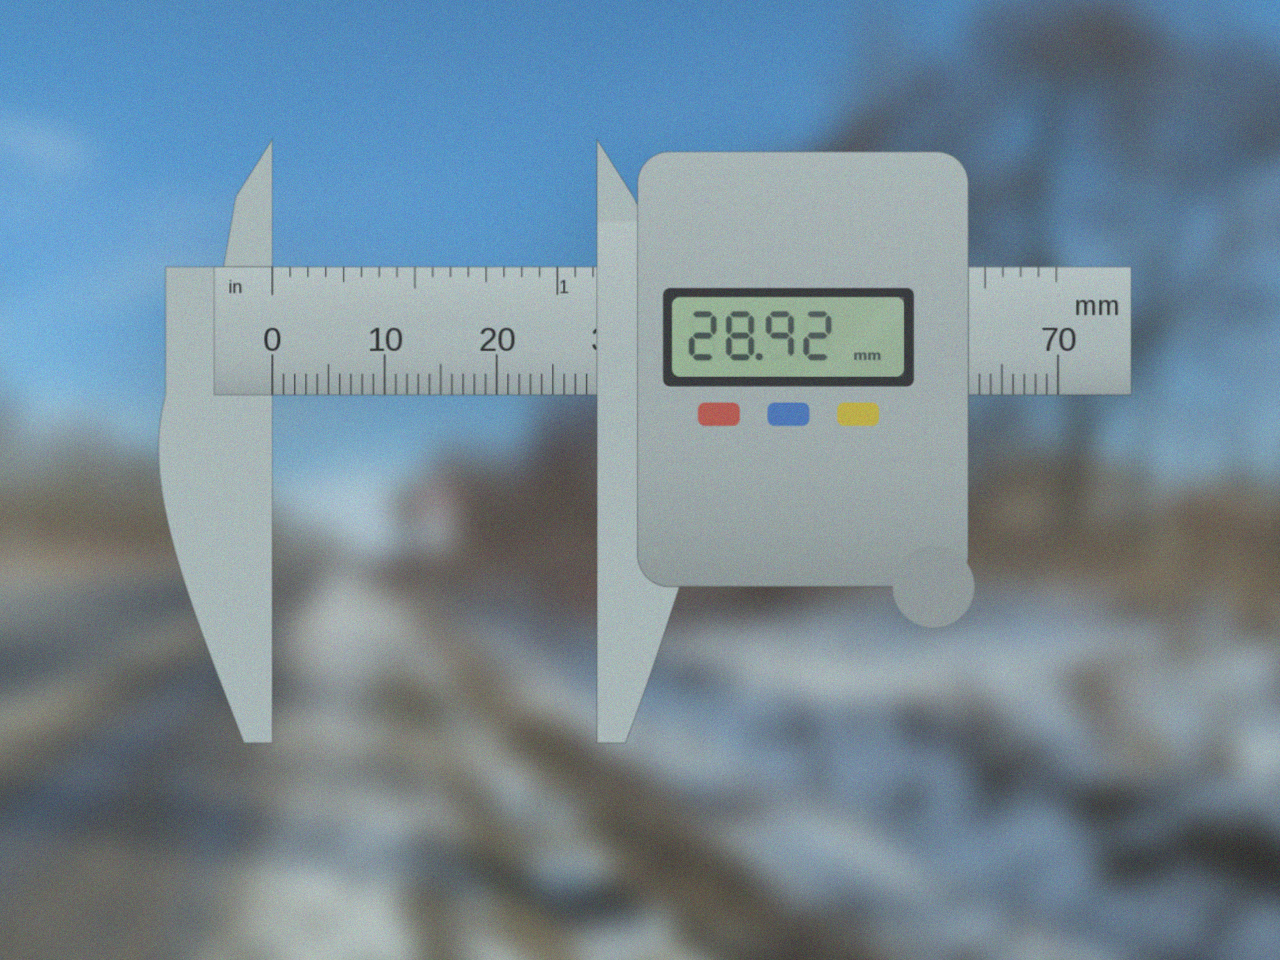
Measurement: 28.92,mm
